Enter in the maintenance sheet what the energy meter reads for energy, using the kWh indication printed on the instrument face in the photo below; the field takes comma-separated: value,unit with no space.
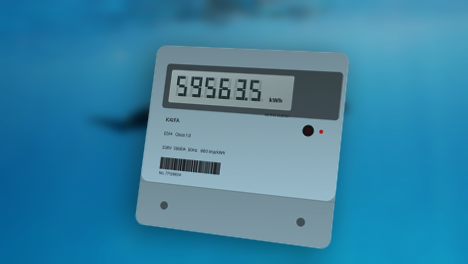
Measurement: 59563.5,kWh
